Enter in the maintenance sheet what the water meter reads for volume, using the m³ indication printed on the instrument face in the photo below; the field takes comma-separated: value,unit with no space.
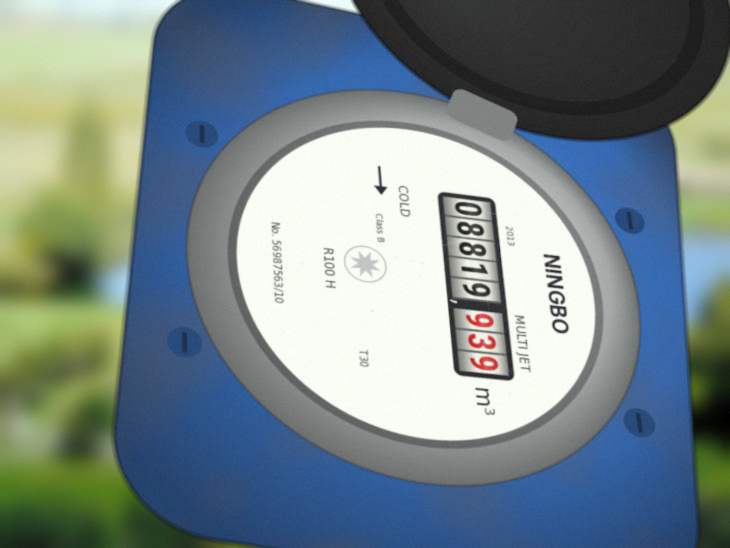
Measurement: 8819.939,m³
